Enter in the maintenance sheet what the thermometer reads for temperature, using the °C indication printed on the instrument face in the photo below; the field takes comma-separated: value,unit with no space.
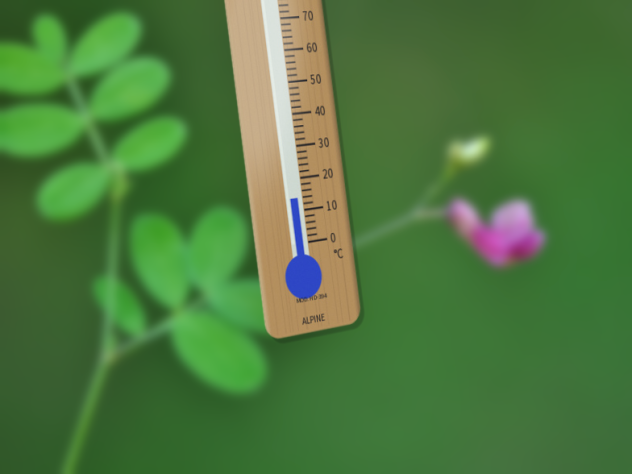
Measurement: 14,°C
